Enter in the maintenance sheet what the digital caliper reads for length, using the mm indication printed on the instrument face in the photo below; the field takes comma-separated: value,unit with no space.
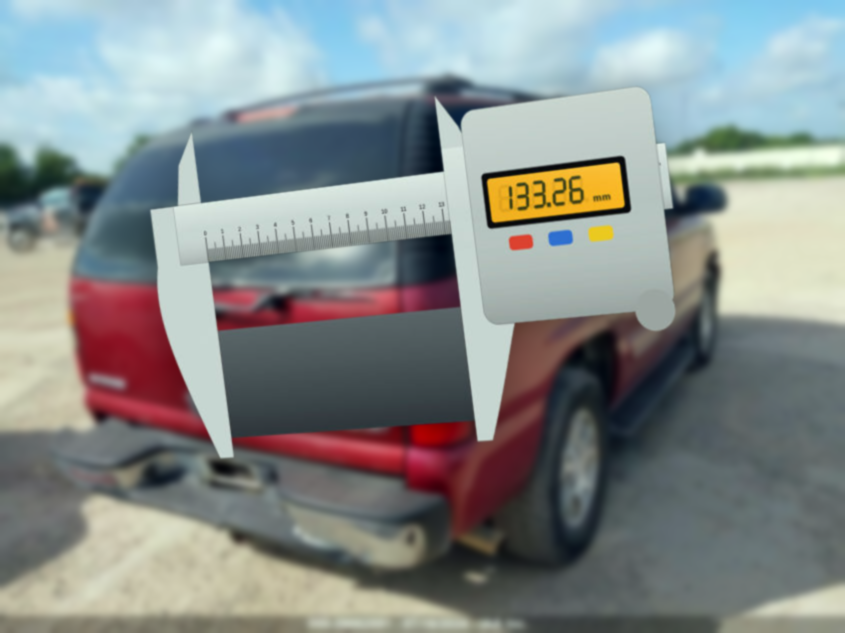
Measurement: 133.26,mm
